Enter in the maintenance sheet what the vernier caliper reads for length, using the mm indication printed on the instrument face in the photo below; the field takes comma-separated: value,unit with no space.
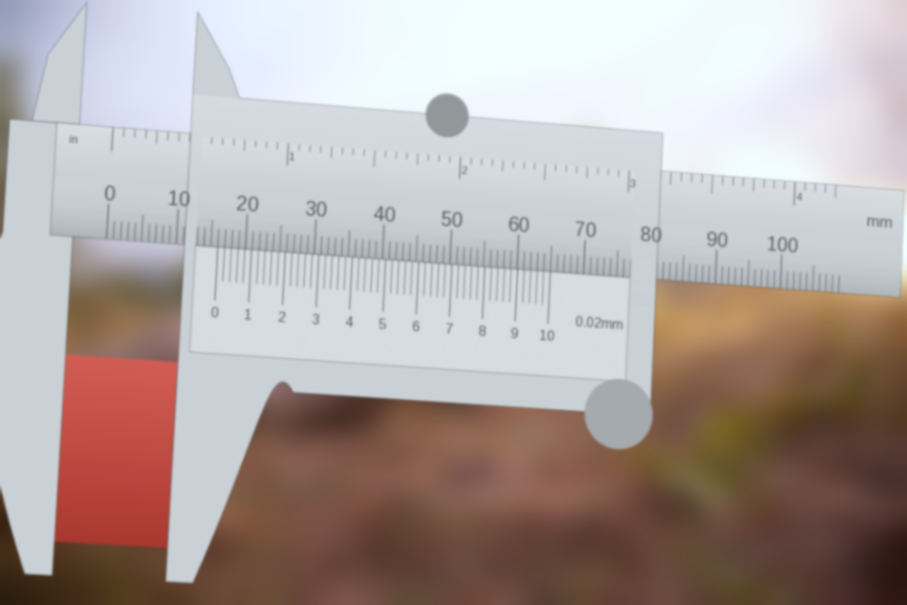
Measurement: 16.0,mm
